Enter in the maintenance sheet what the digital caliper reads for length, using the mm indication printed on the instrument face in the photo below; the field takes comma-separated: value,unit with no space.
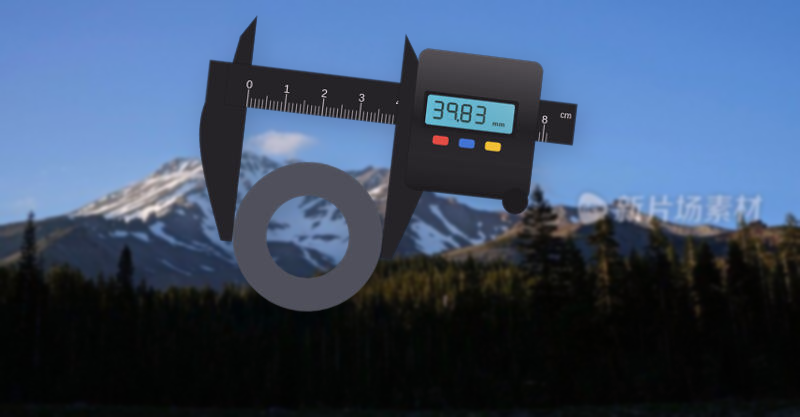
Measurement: 39.83,mm
